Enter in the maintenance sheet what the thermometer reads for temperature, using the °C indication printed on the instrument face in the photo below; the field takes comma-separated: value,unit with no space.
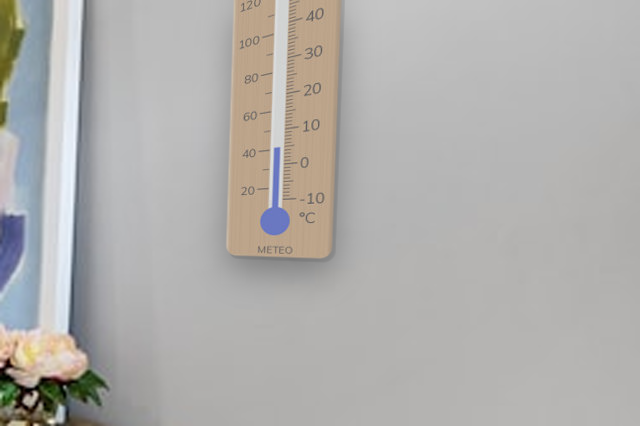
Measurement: 5,°C
